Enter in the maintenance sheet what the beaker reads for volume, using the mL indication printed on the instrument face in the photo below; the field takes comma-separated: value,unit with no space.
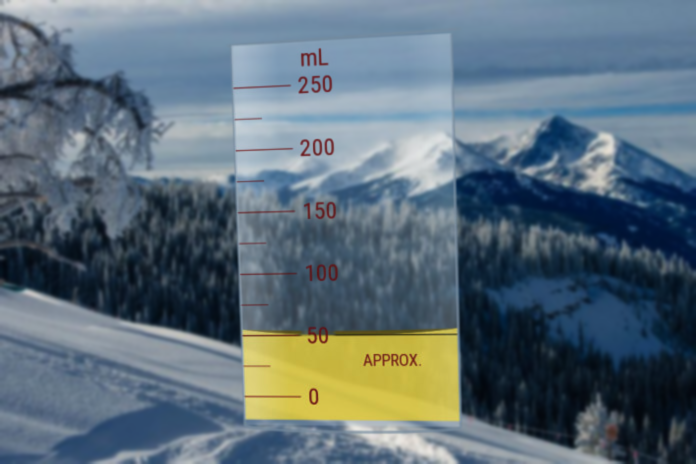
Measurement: 50,mL
